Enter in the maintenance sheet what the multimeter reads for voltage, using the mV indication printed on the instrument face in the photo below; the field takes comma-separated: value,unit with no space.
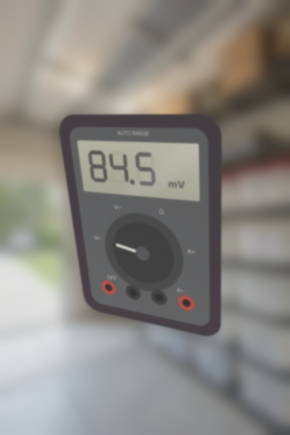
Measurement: 84.5,mV
